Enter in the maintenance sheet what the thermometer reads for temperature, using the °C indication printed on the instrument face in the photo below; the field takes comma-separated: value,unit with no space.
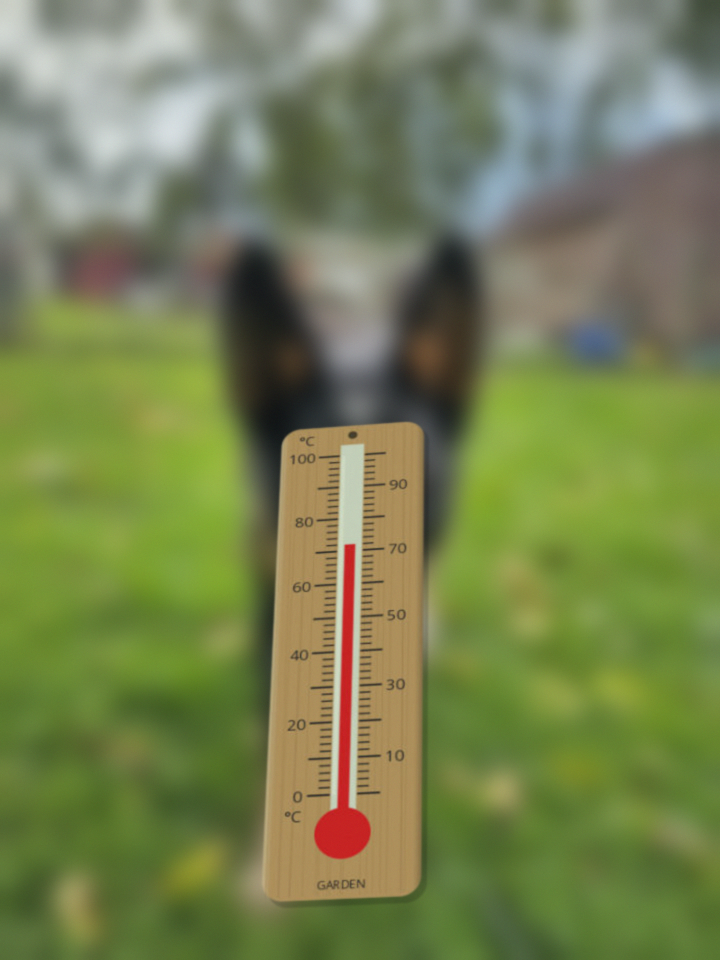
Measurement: 72,°C
